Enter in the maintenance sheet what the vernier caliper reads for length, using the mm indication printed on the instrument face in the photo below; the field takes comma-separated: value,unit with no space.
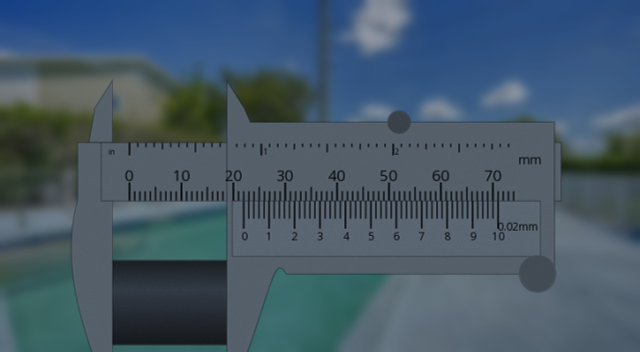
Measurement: 22.0,mm
